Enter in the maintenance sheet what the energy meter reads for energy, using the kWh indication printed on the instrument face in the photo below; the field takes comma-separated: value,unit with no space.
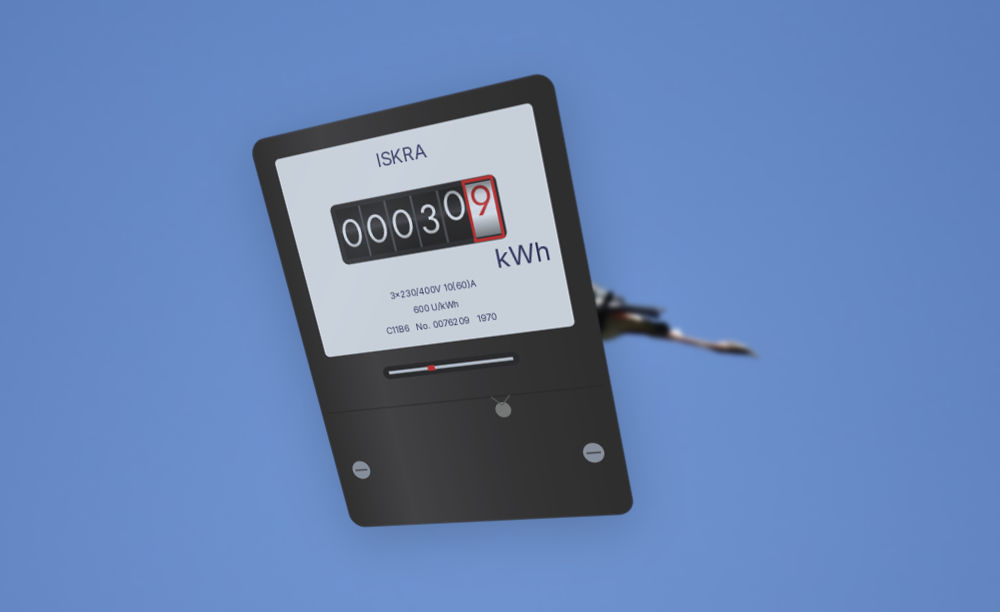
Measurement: 30.9,kWh
